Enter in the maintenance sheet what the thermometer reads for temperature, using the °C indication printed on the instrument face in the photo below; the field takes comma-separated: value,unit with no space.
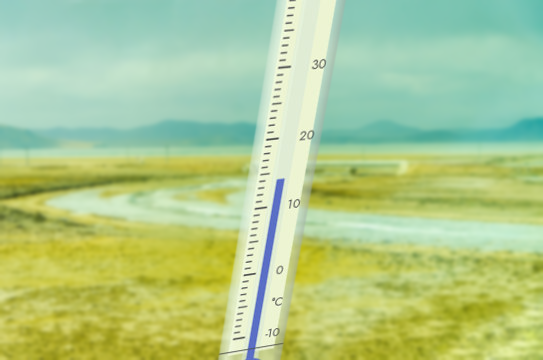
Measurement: 14,°C
